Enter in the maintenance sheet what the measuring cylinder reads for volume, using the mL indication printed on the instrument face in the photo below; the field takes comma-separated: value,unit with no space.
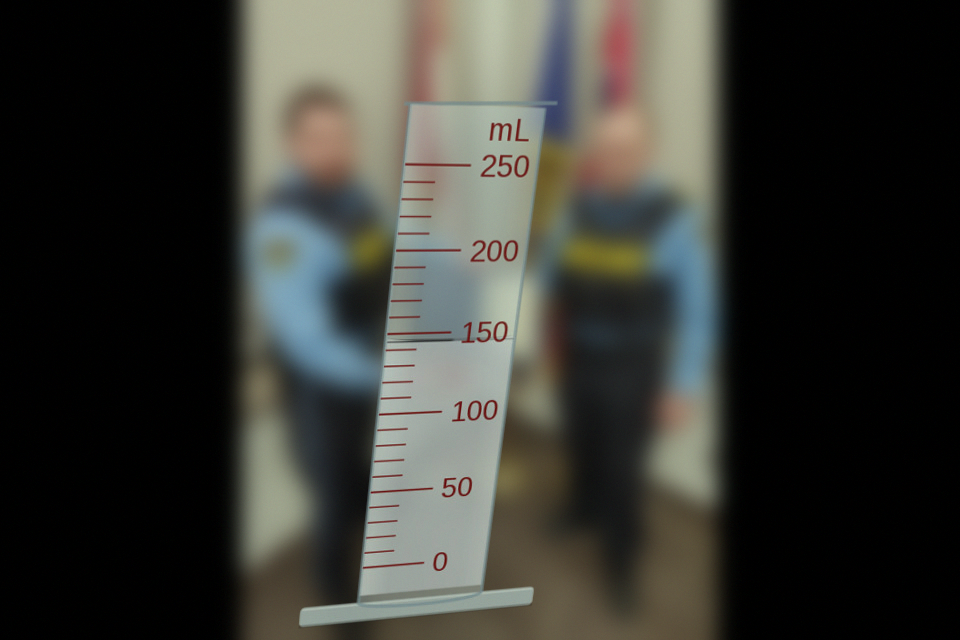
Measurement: 145,mL
